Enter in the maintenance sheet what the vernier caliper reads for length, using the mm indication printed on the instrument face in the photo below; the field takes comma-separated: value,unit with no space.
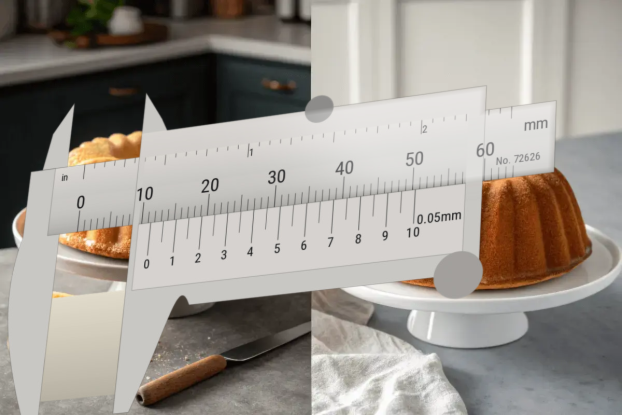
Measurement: 11.4,mm
